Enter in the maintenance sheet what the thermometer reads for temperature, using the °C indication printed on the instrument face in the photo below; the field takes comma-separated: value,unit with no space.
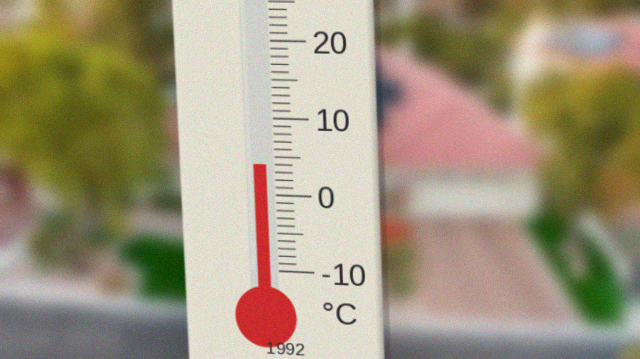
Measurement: 4,°C
